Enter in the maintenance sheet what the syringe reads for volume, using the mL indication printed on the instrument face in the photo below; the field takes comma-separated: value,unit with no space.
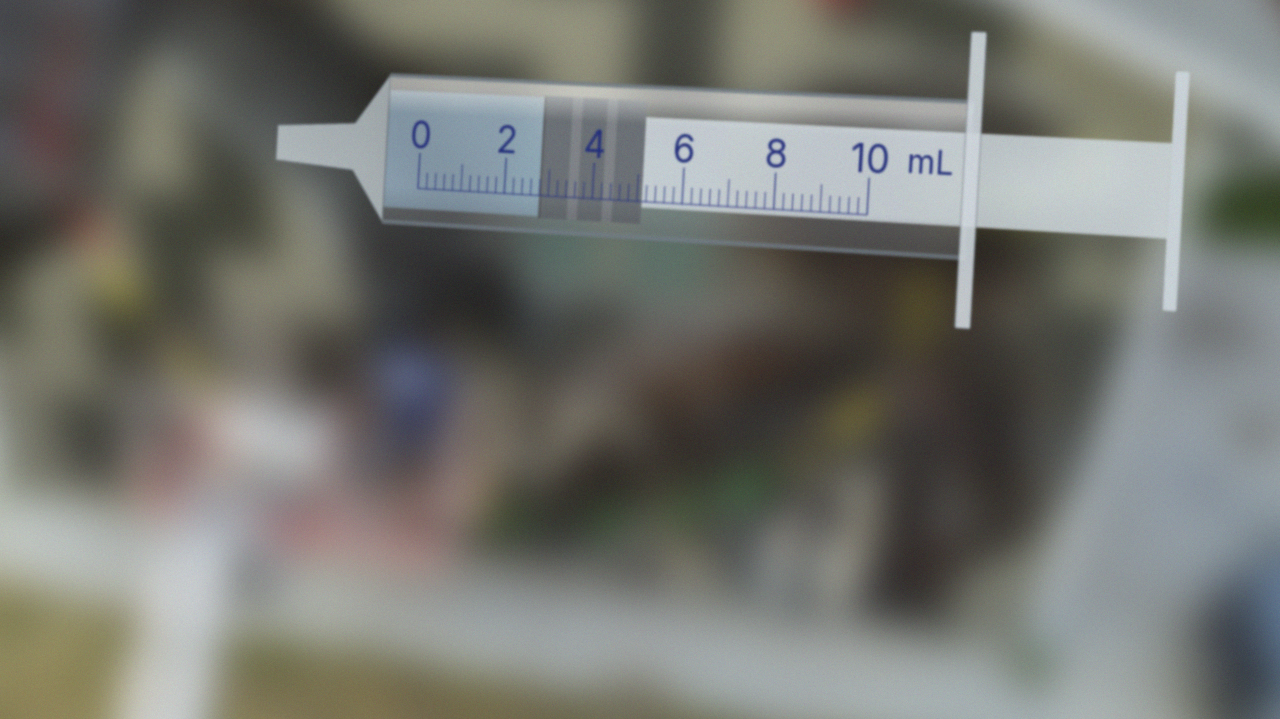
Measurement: 2.8,mL
